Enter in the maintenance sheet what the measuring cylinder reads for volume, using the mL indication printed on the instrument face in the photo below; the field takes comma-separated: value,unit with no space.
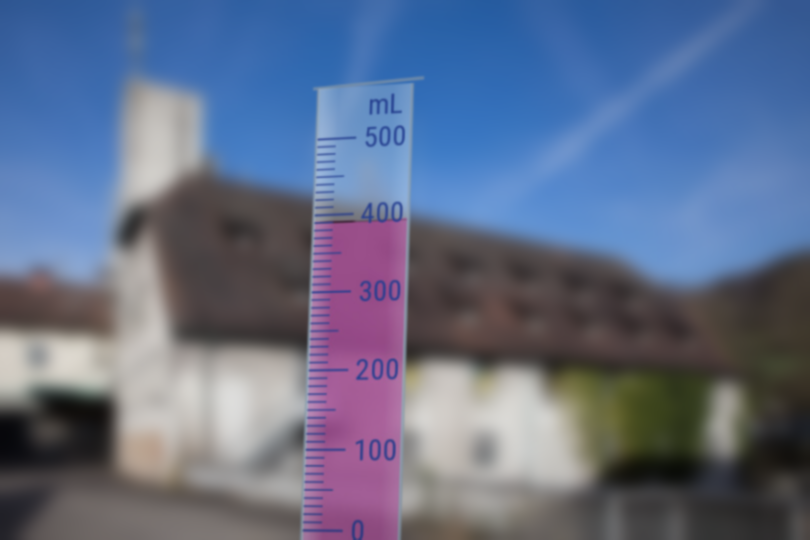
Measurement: 390,mL
